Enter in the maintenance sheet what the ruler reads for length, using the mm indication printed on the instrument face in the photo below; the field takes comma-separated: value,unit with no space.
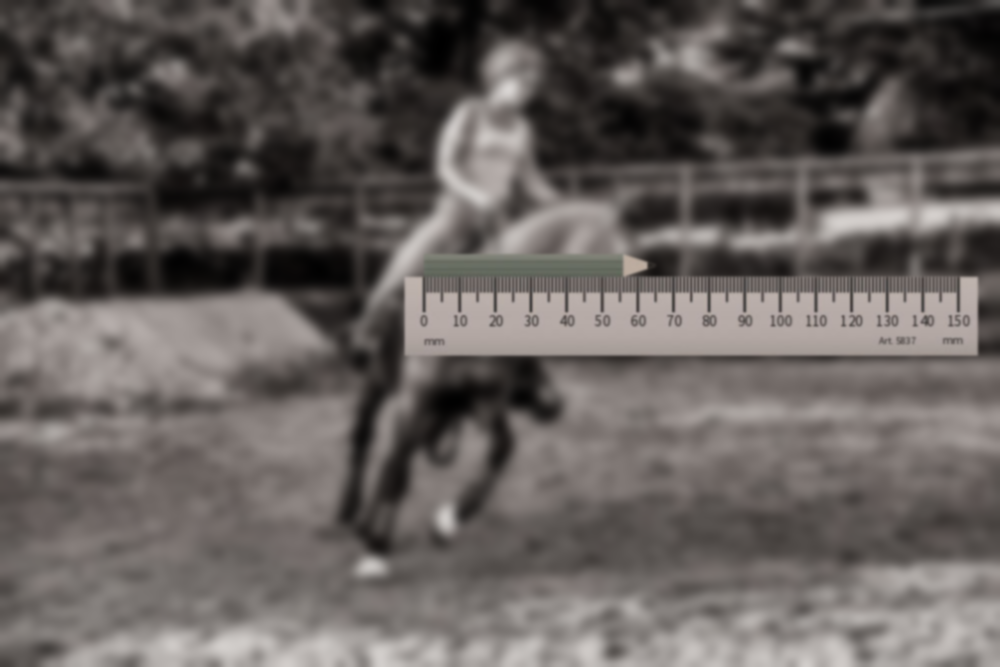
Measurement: 65,mm
